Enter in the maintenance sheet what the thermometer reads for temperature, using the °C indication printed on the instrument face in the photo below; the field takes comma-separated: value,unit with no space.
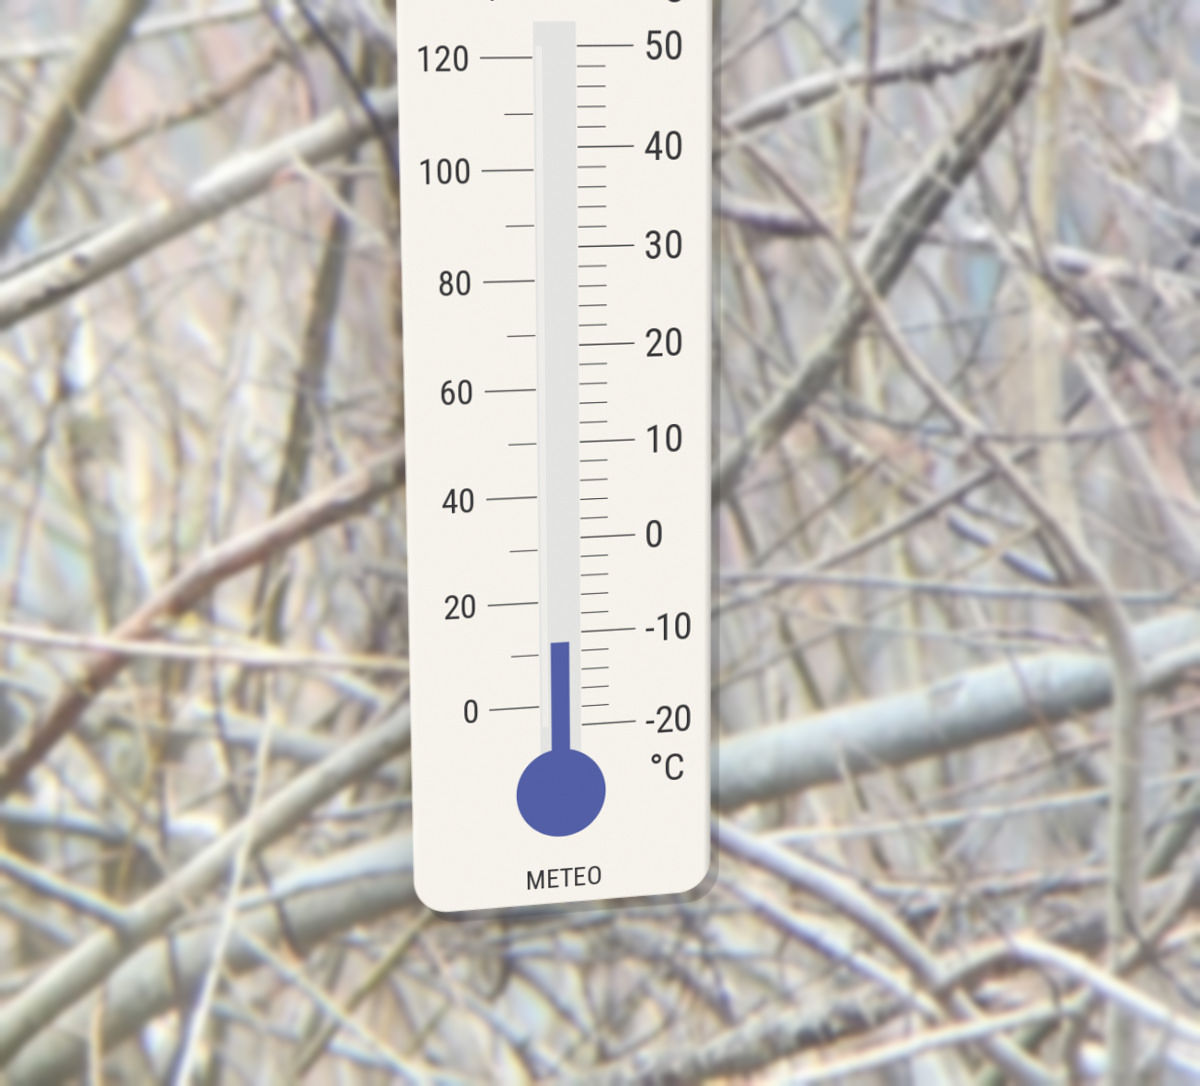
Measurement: -11,°C
